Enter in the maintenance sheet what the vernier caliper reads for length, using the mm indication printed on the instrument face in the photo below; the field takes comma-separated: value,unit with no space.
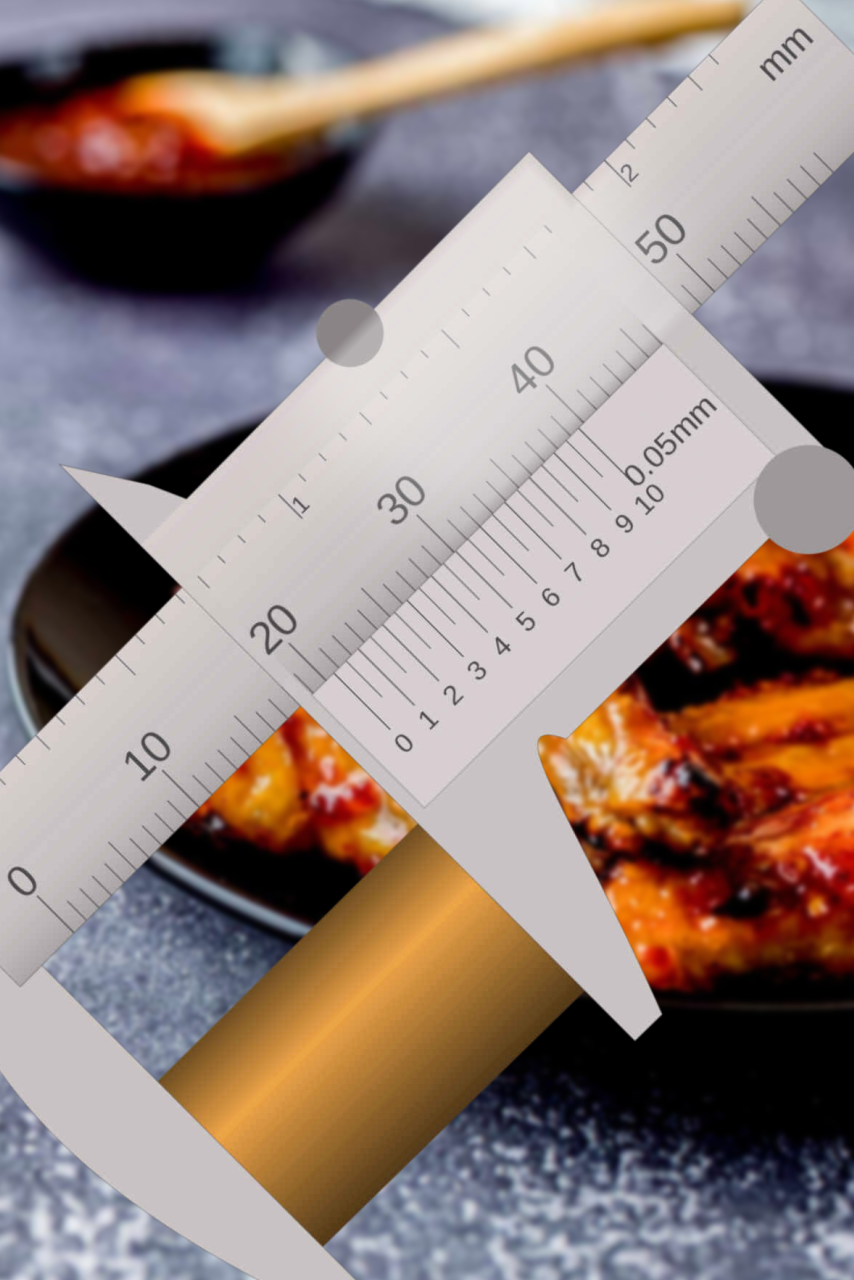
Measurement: 20.6,mm
